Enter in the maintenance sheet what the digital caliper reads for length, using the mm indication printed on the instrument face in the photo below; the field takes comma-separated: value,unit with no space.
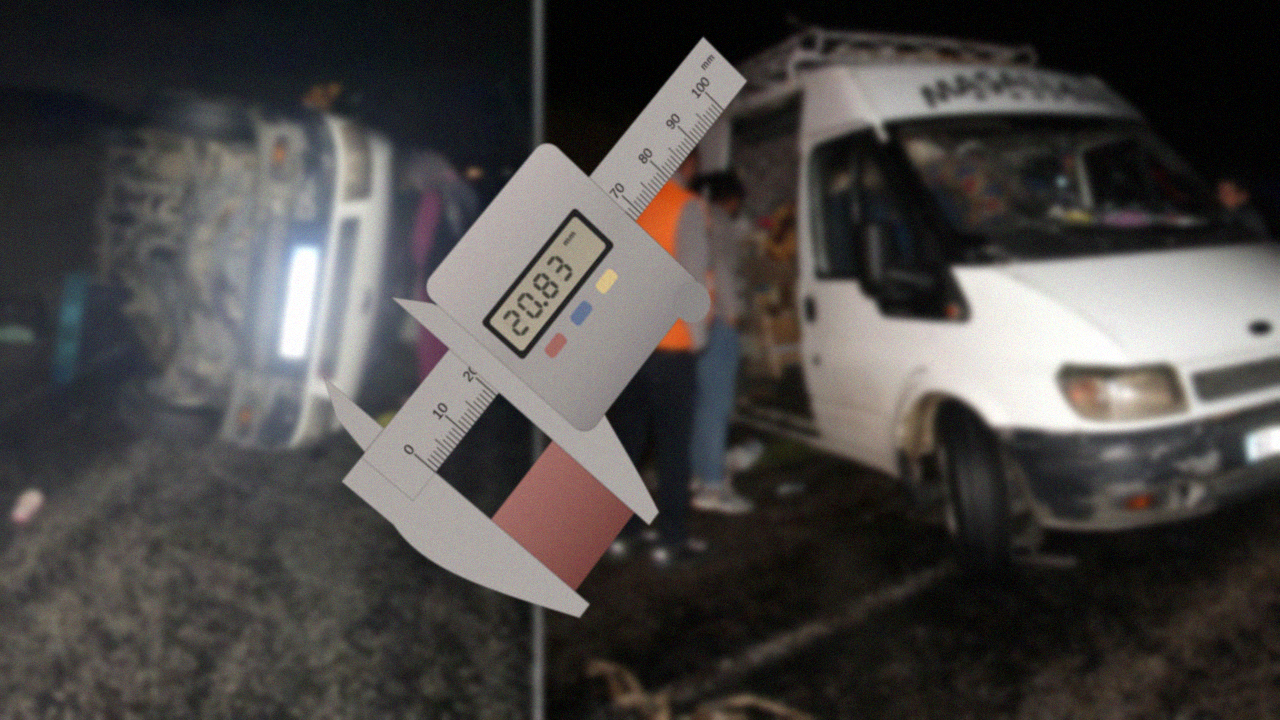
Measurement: 20.83,mm
